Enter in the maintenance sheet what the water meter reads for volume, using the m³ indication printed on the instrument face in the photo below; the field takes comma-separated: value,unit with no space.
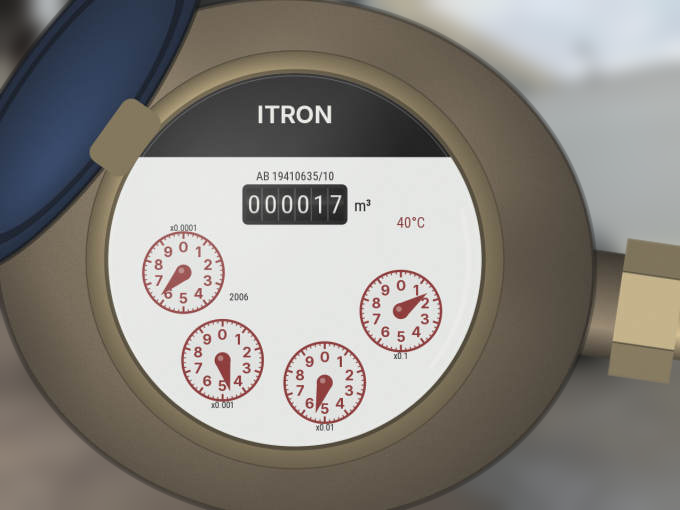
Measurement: 17.1546,m³
